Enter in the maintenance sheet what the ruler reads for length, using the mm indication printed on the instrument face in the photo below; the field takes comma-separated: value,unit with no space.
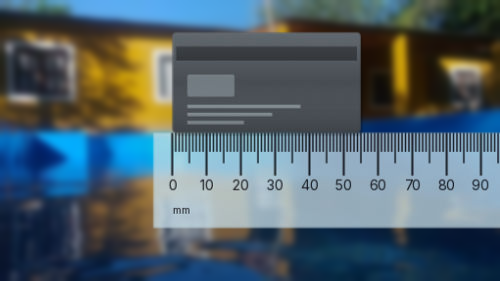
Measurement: 55,mm
